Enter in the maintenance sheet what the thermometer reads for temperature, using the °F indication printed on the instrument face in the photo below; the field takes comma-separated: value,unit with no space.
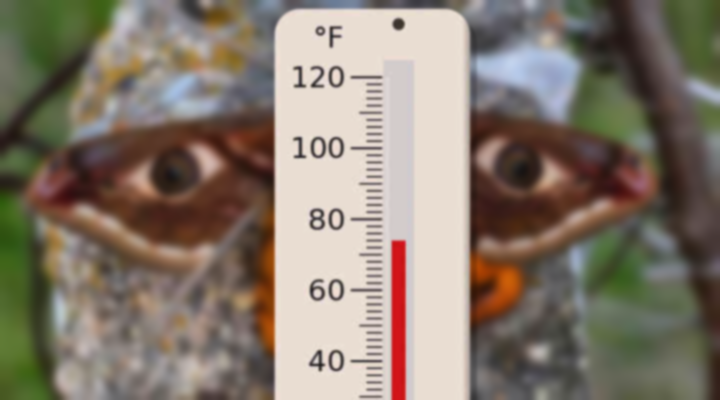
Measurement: 74,°F
